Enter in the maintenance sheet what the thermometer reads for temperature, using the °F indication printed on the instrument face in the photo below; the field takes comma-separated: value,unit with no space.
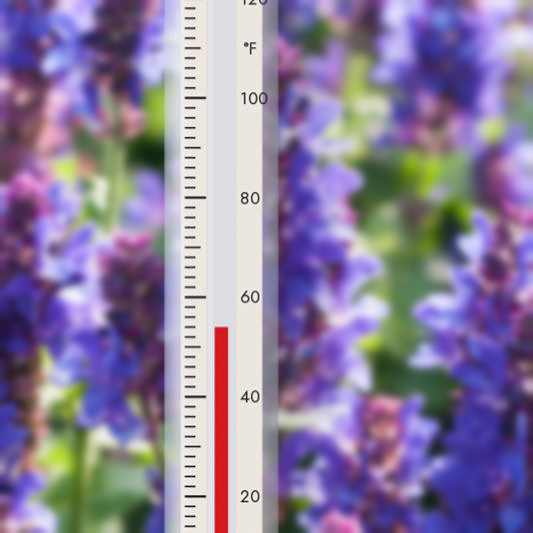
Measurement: 54,°F
